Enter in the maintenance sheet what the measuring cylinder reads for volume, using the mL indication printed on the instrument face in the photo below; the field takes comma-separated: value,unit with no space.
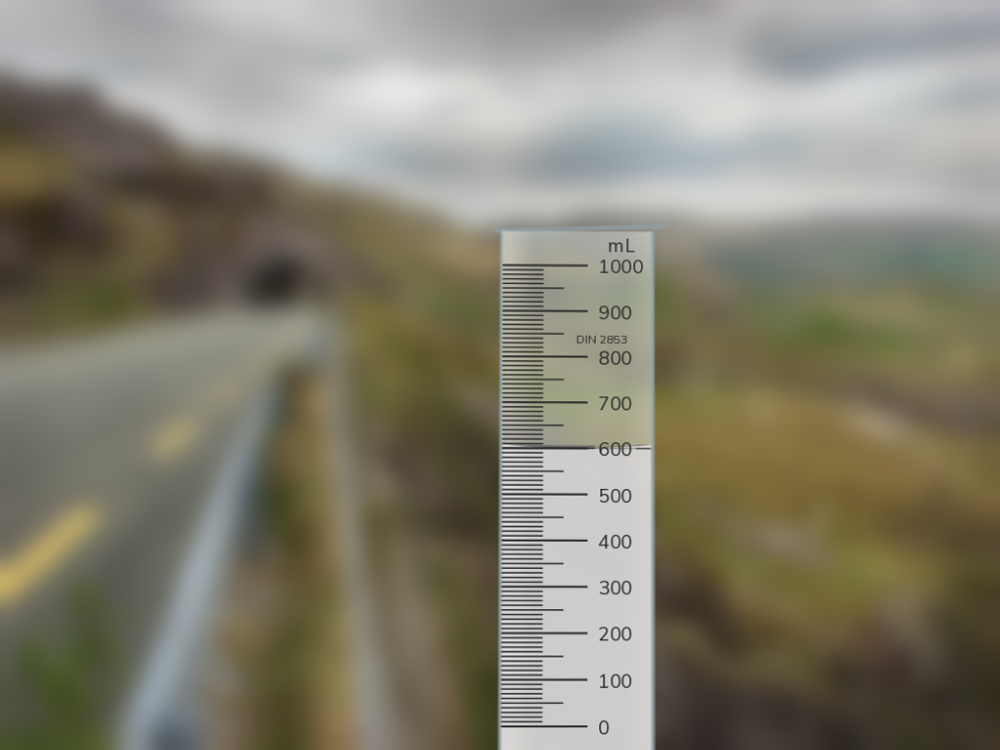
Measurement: 600,mL
